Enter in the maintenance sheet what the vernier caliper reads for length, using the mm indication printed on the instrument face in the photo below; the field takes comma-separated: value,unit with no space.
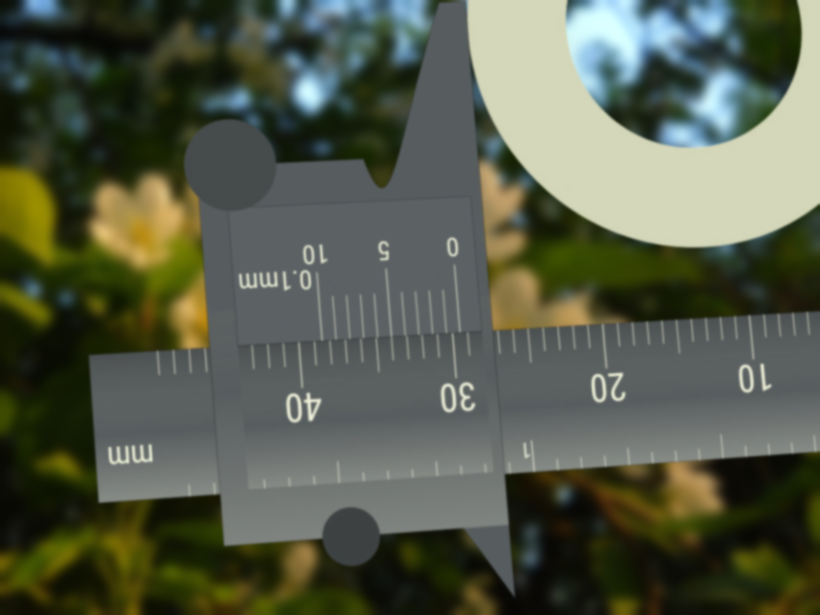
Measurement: 29.5,mm
